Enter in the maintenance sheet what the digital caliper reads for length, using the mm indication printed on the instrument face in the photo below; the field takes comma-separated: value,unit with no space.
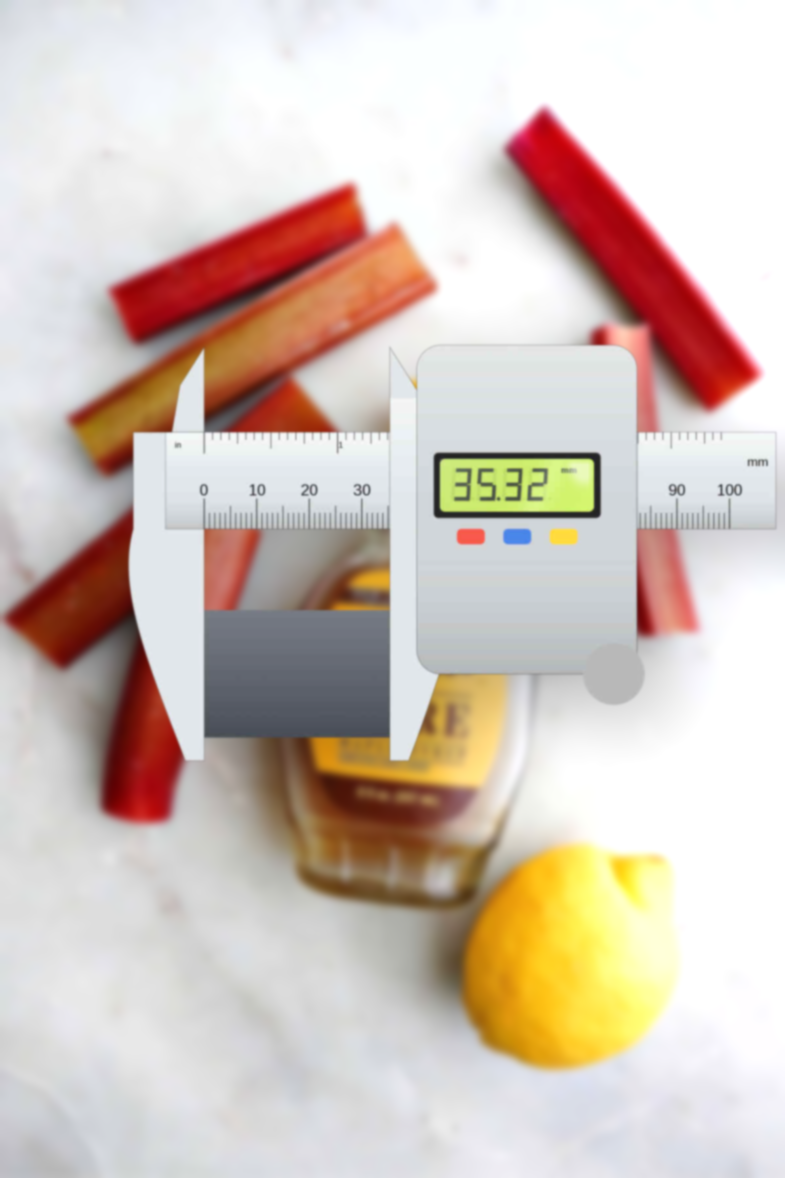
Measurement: 35.32,mm
